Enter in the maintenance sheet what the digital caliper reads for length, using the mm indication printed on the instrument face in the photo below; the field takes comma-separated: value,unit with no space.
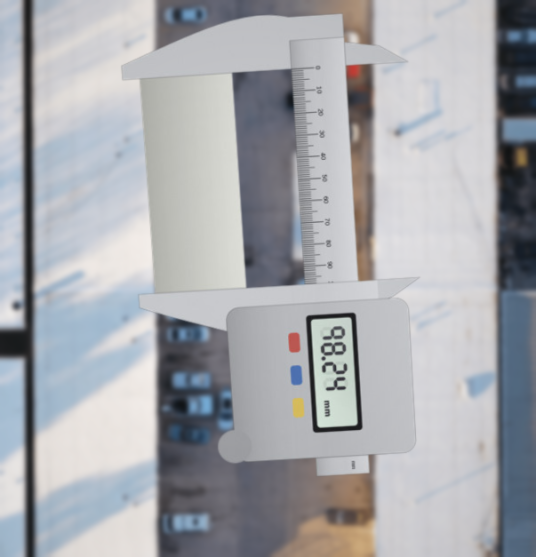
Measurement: 98.24,mm
